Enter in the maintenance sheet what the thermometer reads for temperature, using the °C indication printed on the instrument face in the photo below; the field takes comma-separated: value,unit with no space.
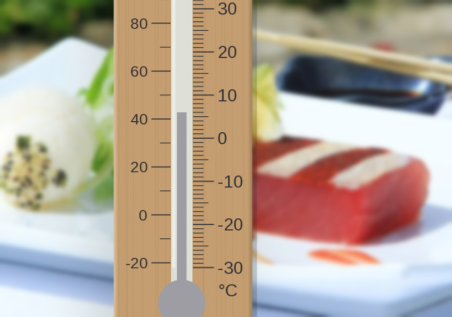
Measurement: 6,°C
